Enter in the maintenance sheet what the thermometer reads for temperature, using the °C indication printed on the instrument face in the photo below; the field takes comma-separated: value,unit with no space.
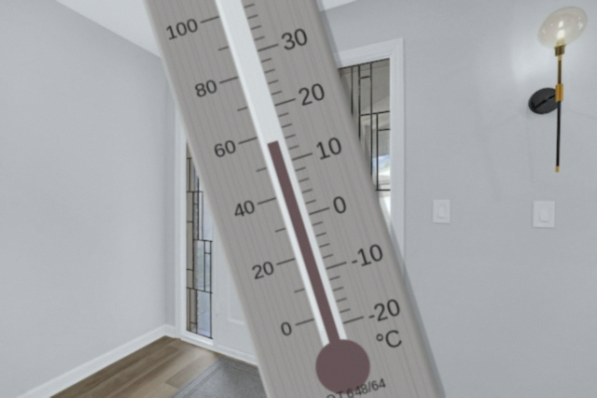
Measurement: 14,°C
